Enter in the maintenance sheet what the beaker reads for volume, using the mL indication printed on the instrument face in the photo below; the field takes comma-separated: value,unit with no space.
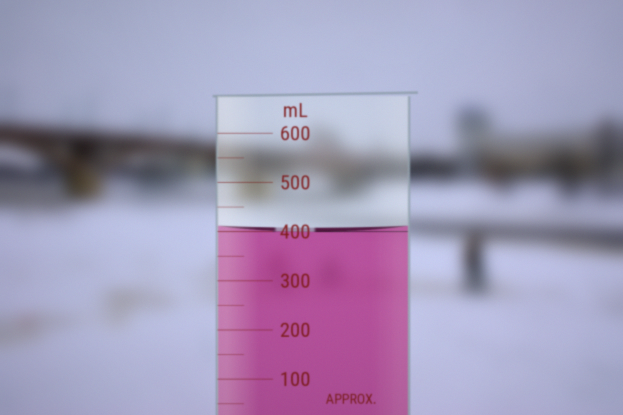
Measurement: 400,mL
